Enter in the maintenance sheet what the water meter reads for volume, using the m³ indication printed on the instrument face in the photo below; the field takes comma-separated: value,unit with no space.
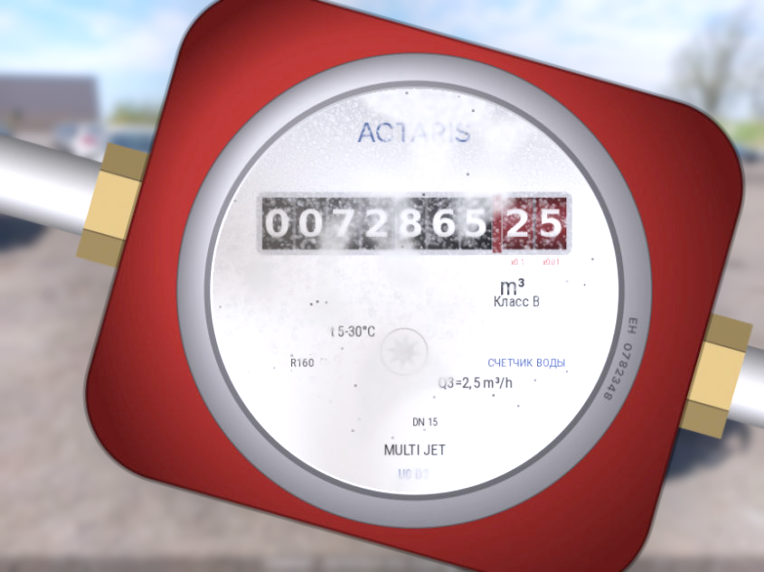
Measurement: 72865.25,m³
